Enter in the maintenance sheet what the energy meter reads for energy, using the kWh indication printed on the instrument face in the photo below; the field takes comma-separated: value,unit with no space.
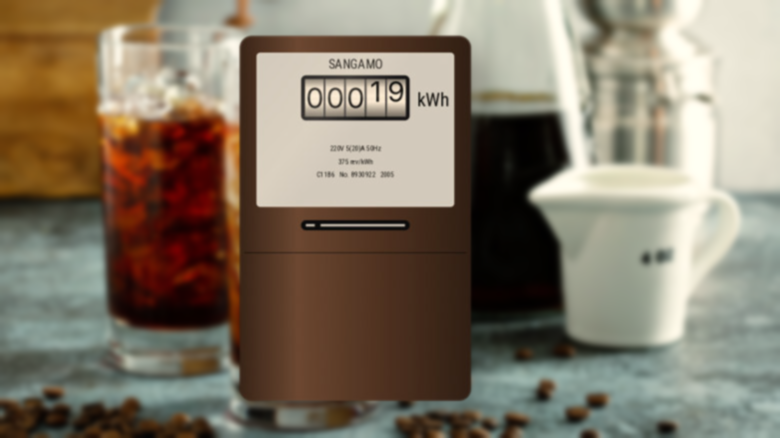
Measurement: 19,kWh
